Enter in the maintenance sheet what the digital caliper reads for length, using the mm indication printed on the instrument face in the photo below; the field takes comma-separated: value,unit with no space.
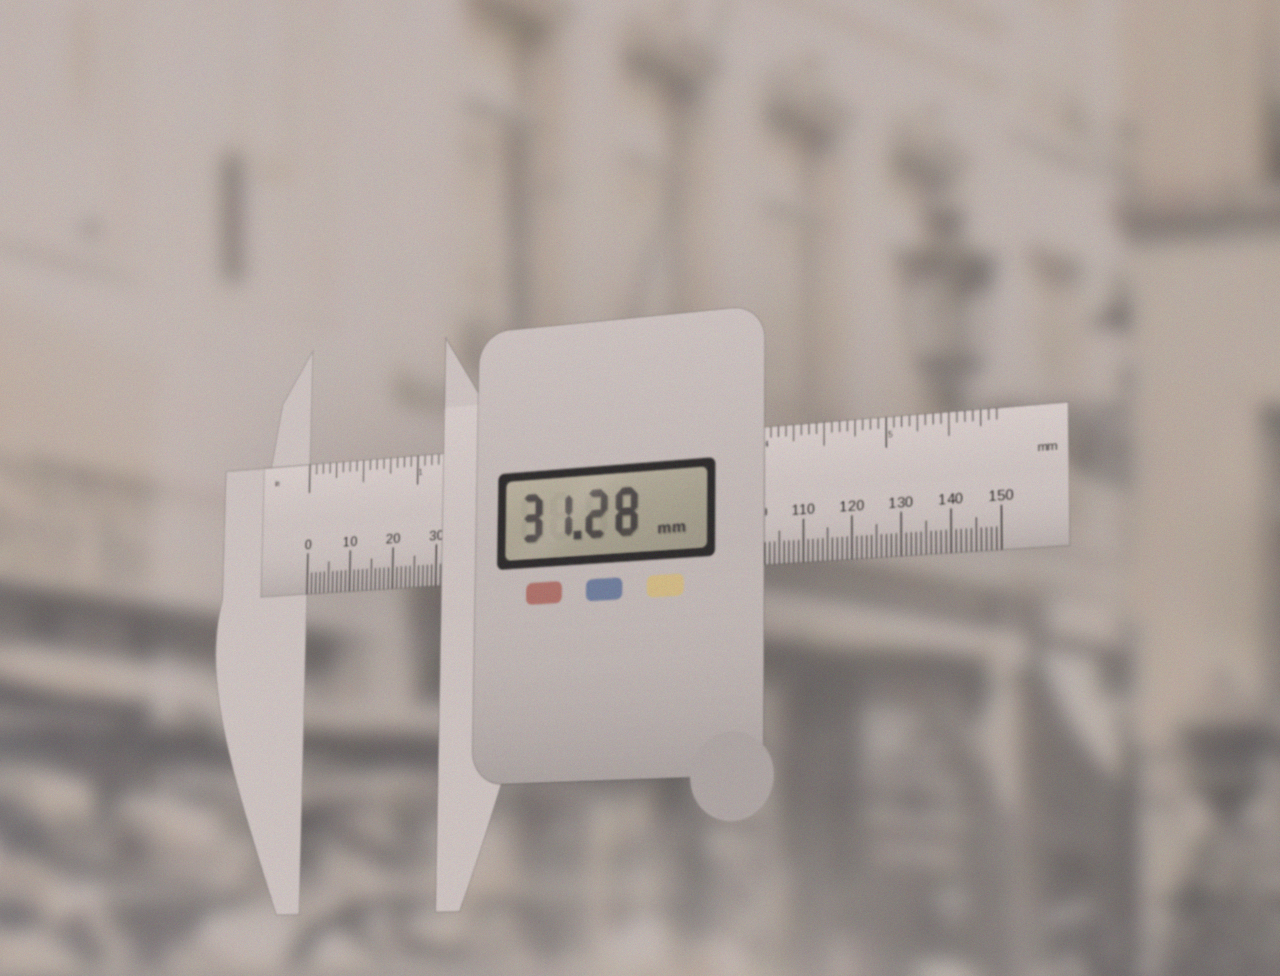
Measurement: 31.28,mm
